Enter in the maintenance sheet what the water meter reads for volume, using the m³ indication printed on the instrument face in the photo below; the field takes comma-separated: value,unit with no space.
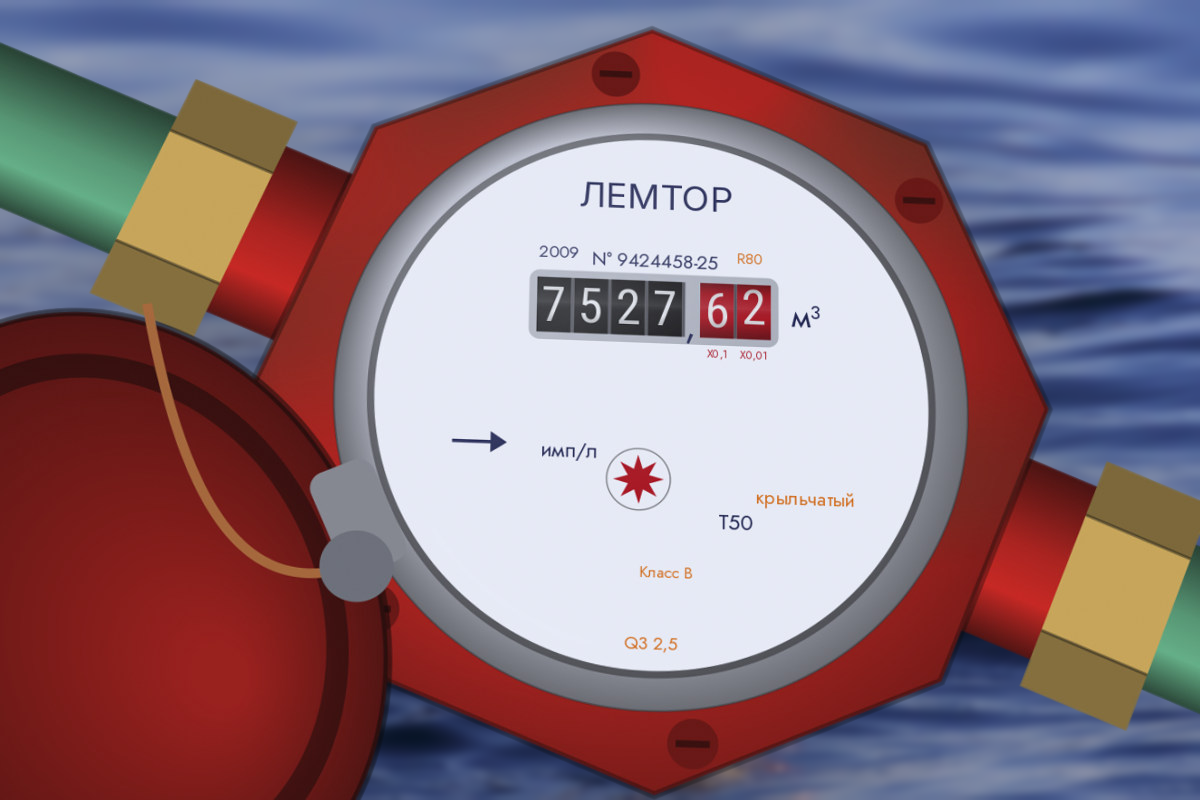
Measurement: 7527.62,m³
